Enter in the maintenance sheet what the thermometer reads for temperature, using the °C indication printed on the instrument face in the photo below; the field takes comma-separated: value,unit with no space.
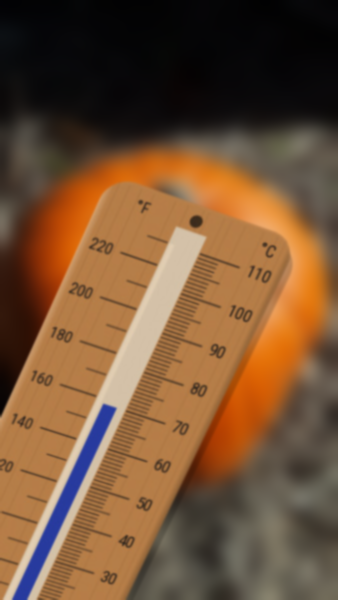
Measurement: 70,°C
